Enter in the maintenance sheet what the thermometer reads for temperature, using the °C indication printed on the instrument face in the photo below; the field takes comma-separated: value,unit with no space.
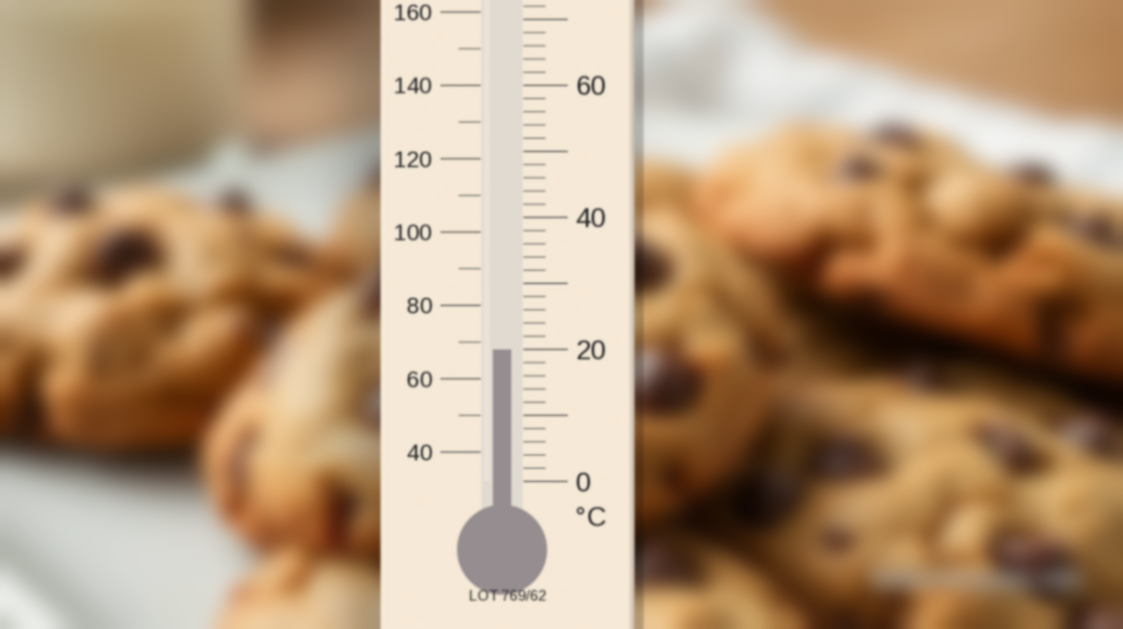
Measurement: 20,°C
